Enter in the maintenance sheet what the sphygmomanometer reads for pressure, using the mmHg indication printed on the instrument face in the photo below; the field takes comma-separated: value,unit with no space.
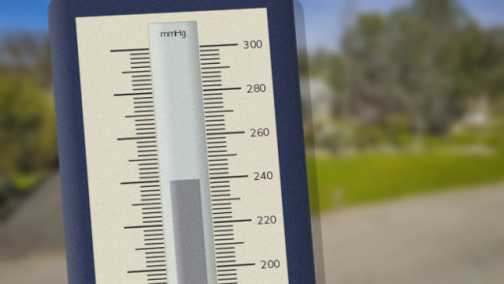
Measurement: 240,mmHg
